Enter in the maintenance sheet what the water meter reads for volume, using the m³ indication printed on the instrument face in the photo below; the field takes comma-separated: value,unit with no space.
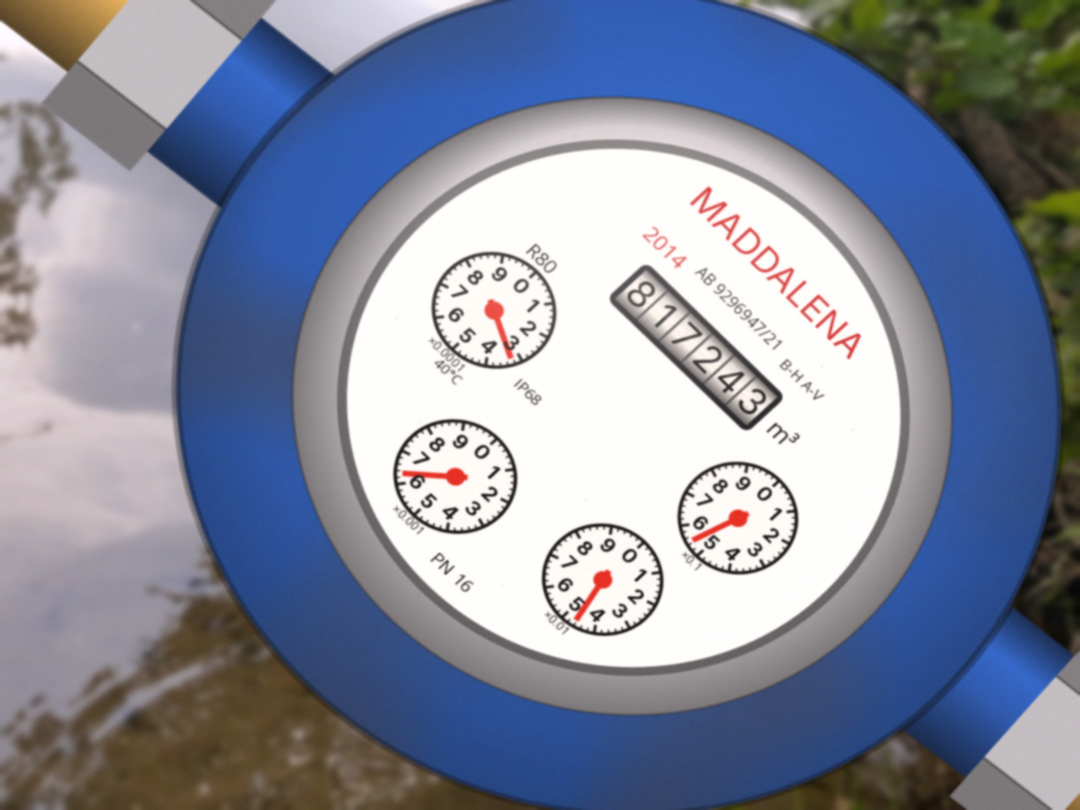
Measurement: 817243.5463,m³
